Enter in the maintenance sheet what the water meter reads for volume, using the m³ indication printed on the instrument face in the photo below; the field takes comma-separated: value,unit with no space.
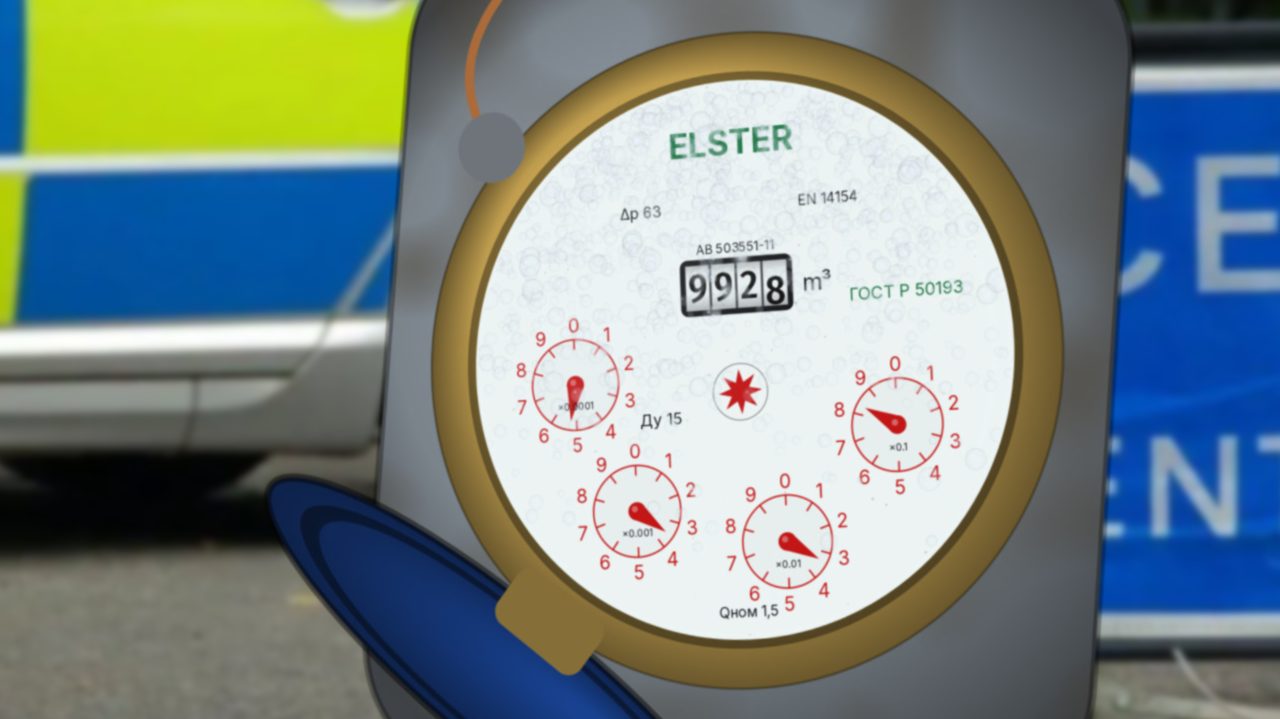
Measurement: 9927.8335,m³
